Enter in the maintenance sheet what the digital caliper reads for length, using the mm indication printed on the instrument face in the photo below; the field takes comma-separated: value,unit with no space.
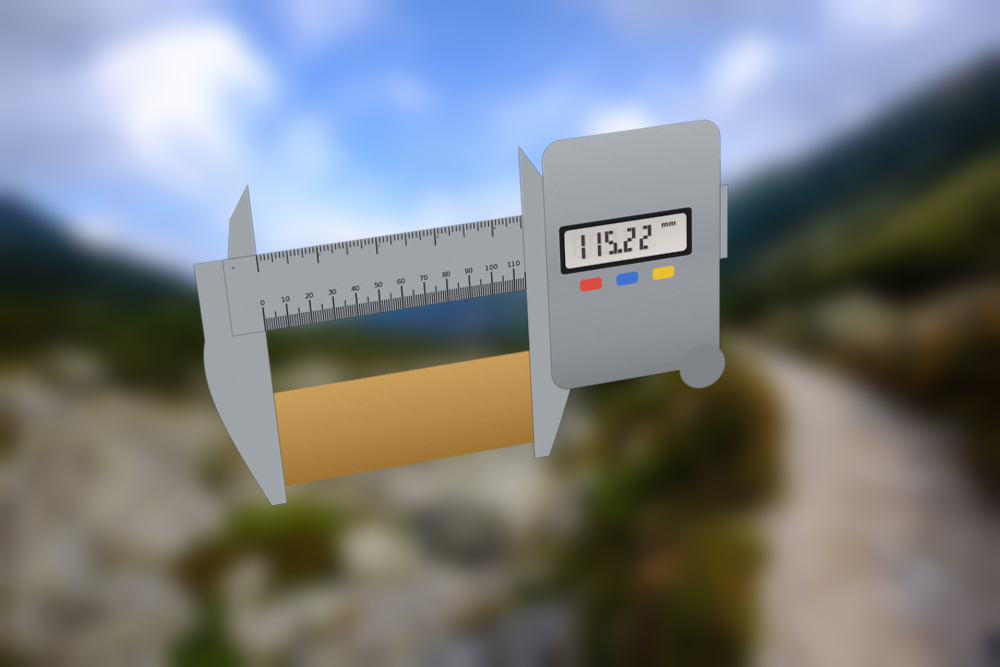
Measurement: 115.22,mm
